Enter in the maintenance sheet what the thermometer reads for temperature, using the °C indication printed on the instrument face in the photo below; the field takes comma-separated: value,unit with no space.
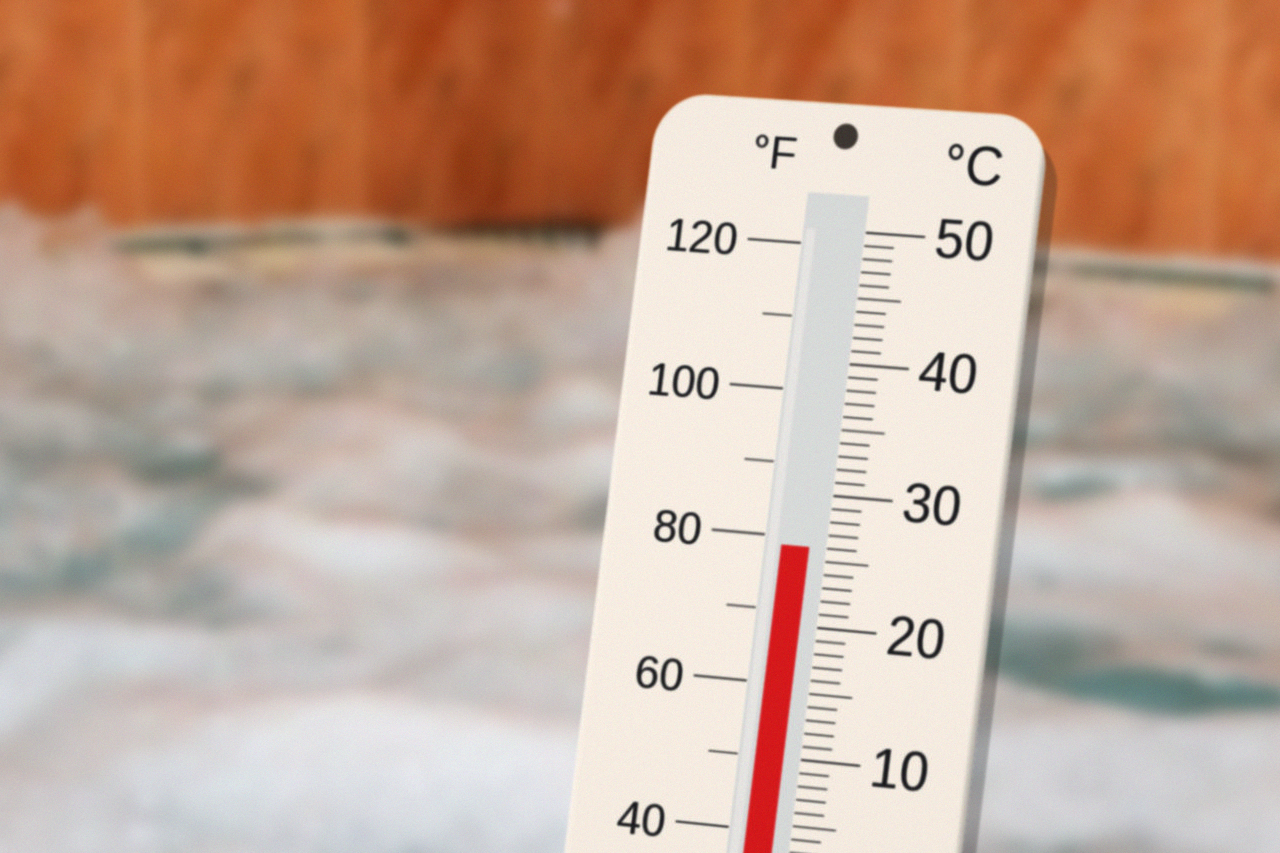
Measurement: 26,°C
